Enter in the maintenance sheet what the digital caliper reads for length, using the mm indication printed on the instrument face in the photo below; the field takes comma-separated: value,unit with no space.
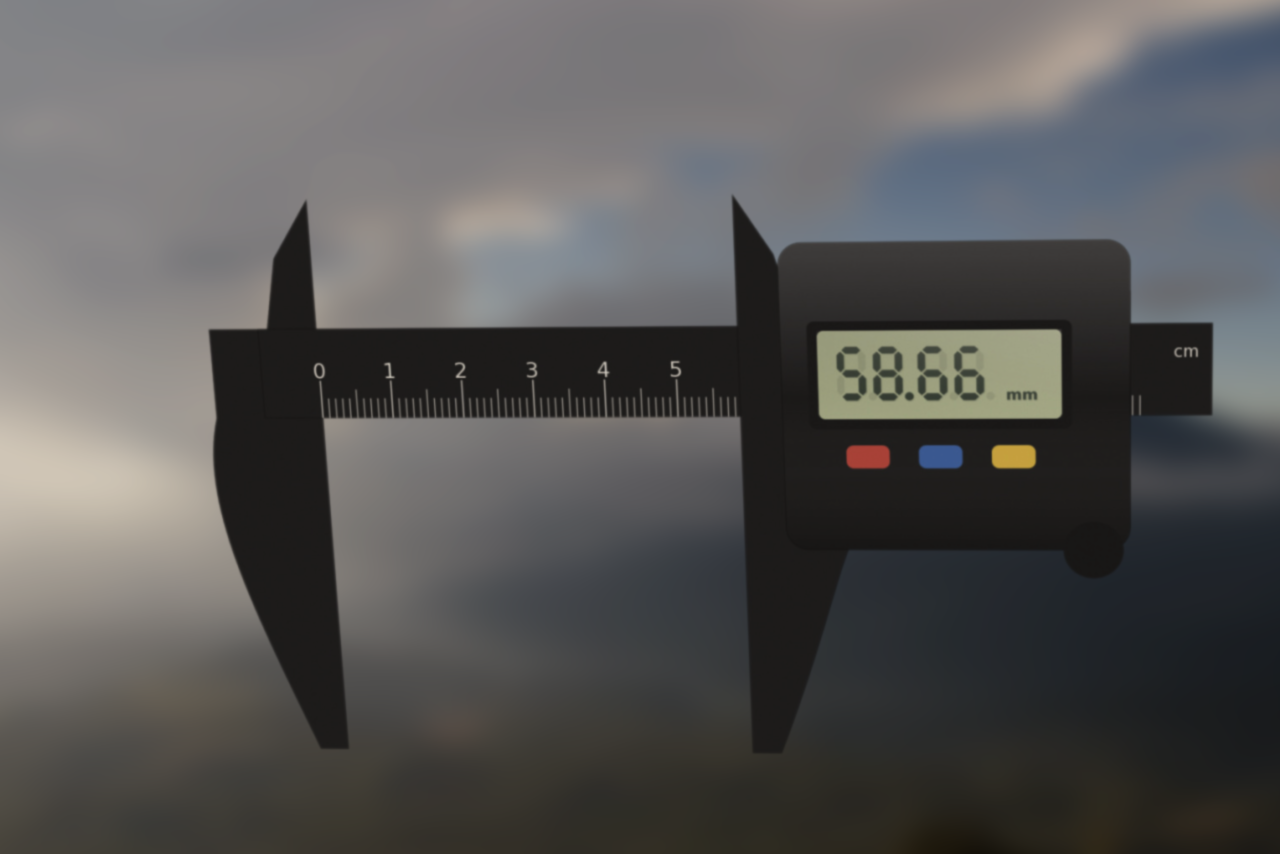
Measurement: 58.66,mm
